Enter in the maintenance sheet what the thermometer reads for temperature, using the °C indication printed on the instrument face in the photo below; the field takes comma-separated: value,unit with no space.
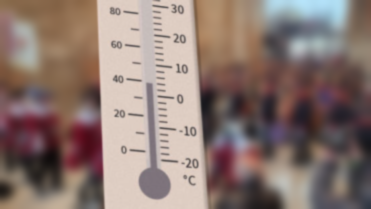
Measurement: 4,°C
